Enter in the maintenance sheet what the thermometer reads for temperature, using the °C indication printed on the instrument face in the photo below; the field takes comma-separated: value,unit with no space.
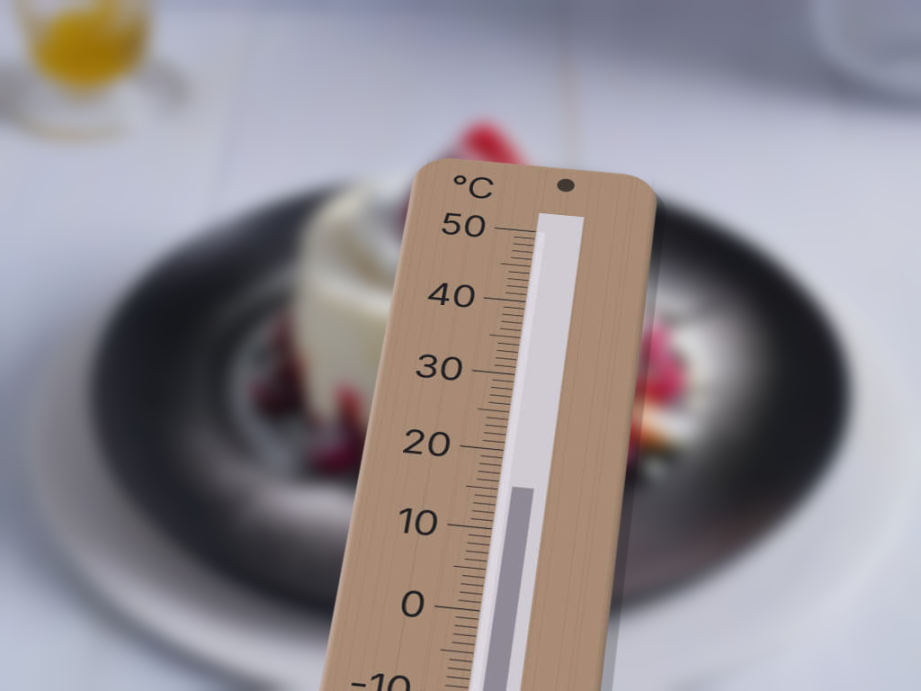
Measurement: 15.5,°C
